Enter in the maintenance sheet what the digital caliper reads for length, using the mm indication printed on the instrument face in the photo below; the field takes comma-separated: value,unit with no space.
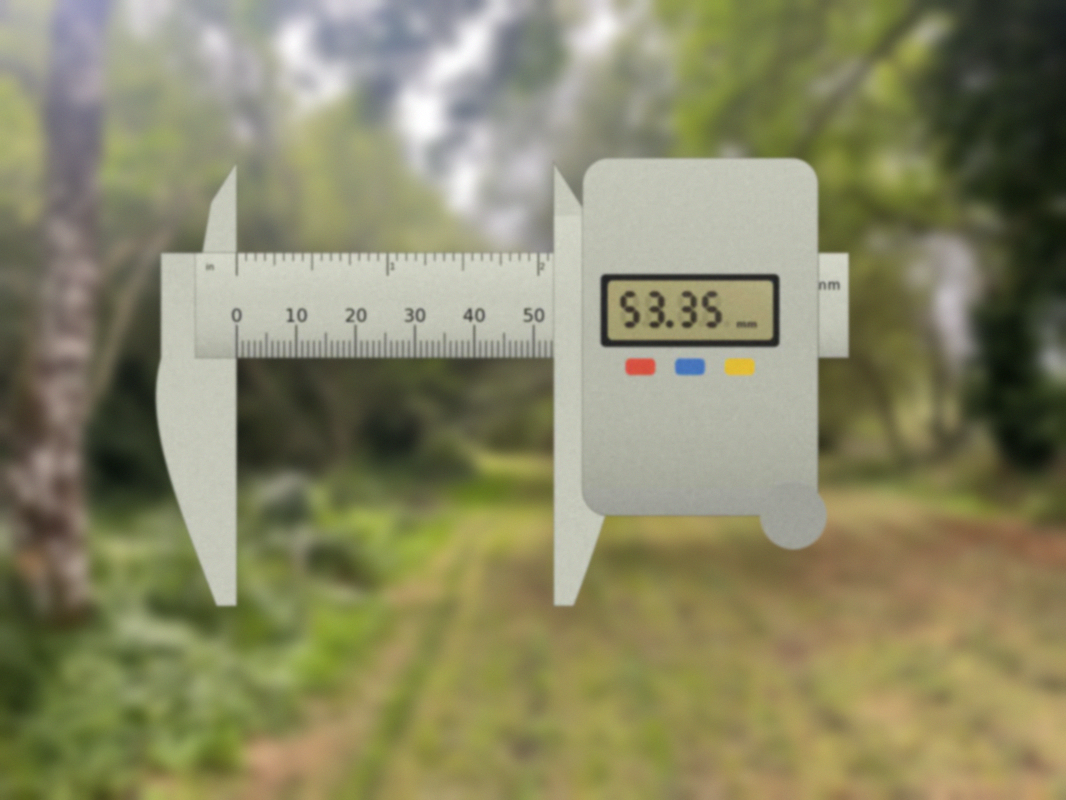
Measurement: 53.35,mm
